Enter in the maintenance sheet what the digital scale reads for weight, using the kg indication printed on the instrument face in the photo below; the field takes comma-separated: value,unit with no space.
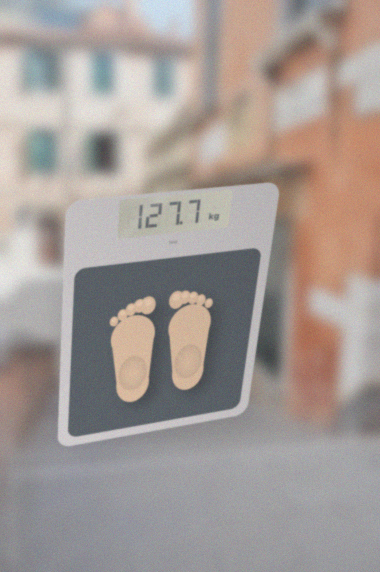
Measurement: 127.7,kg
